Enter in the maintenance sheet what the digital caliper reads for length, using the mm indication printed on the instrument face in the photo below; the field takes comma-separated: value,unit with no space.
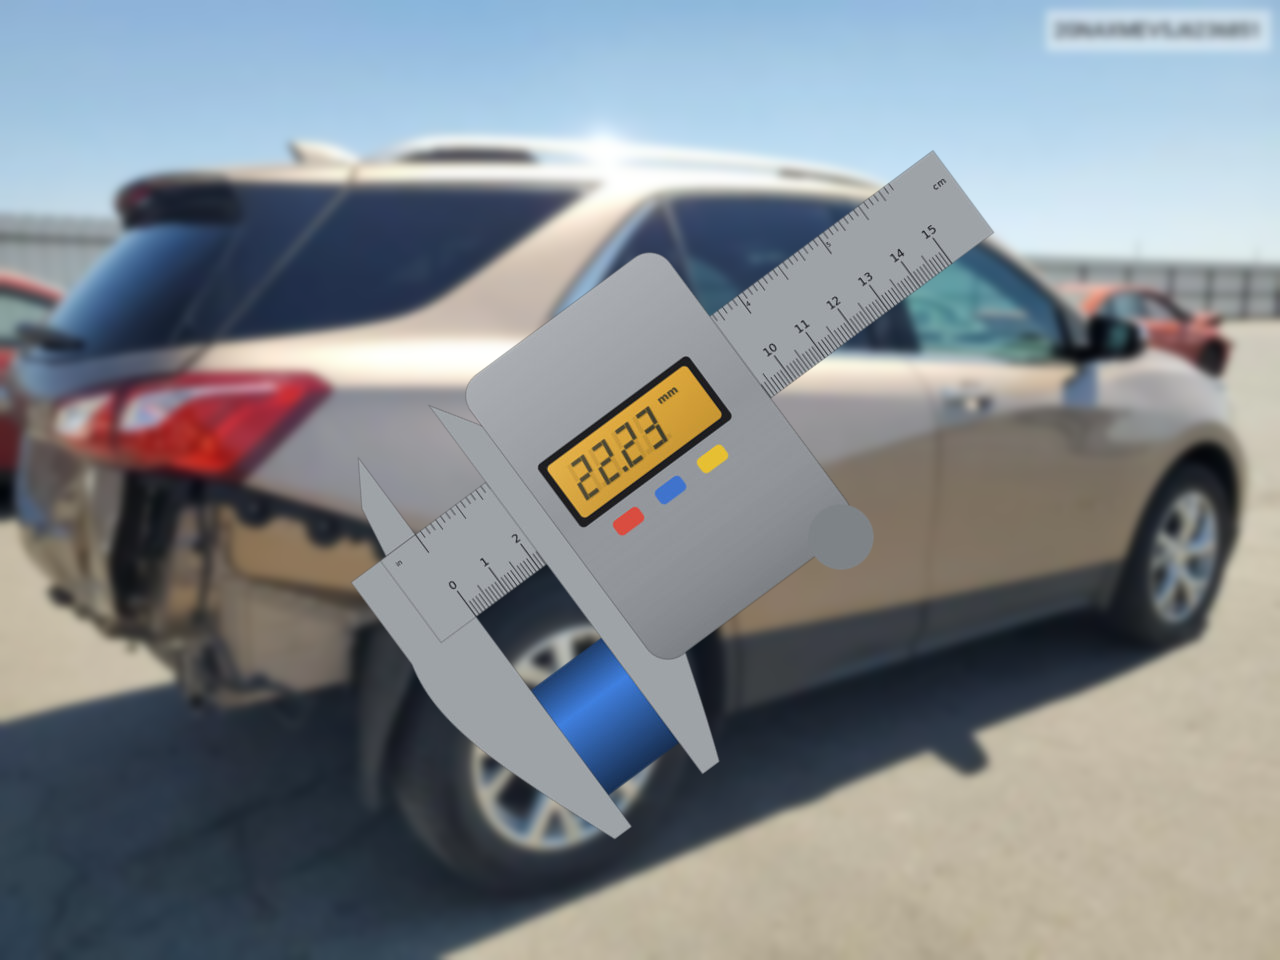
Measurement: 22.23,mm
